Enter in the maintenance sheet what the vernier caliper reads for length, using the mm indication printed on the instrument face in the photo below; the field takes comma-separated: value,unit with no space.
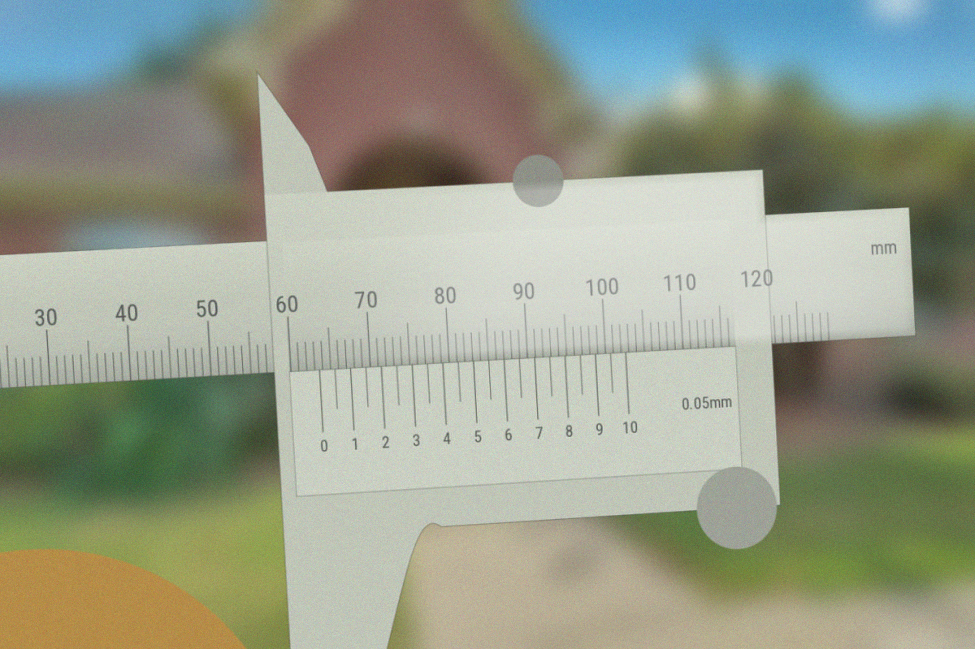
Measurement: 63.6,mm
